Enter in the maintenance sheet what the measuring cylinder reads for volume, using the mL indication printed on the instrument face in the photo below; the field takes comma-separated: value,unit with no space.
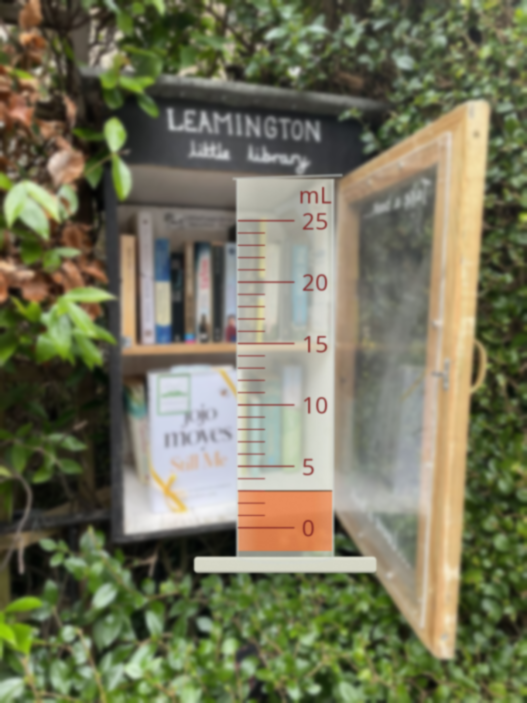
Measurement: 3,mL
